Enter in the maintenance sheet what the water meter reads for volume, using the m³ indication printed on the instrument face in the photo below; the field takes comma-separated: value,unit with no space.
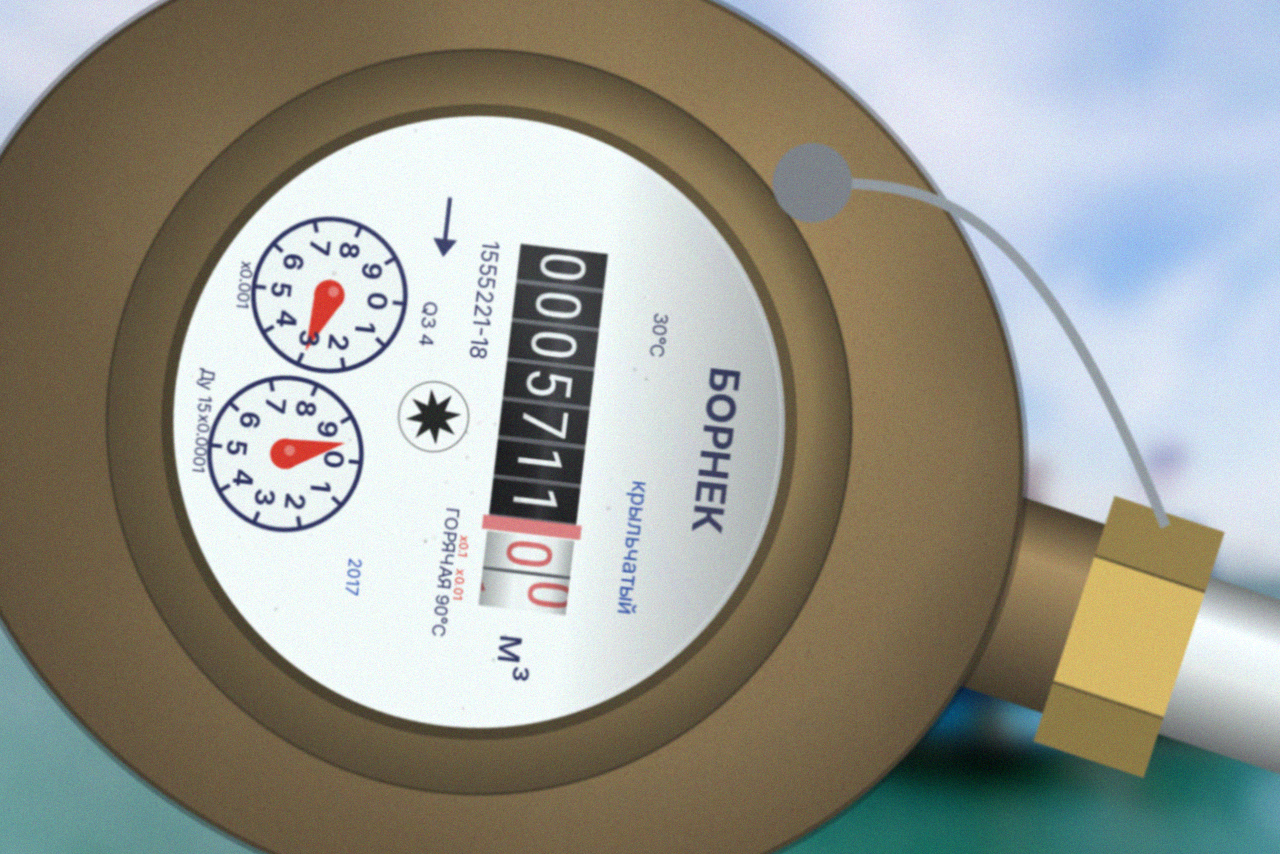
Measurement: 5711.0029,m³
